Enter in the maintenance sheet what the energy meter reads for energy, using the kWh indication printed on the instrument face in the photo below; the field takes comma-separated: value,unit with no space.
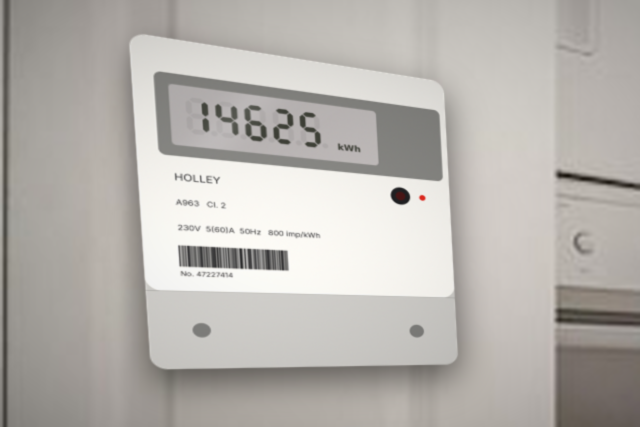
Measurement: 14625,kWh
